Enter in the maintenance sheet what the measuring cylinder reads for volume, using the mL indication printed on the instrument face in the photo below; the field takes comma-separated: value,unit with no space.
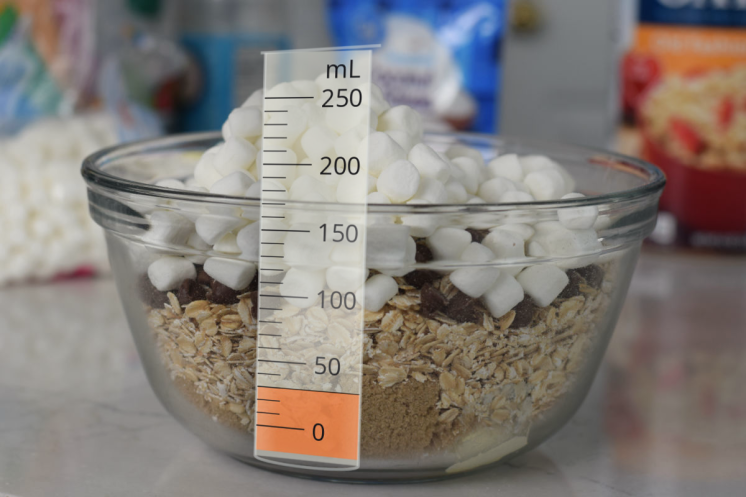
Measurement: 30,mL
